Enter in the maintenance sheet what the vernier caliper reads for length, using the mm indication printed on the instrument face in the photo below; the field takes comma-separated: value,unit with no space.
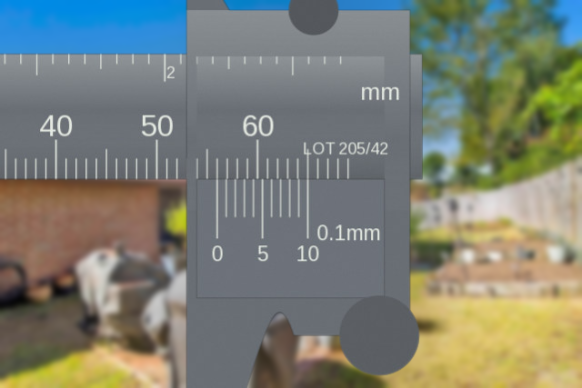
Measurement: 56.0,mm
